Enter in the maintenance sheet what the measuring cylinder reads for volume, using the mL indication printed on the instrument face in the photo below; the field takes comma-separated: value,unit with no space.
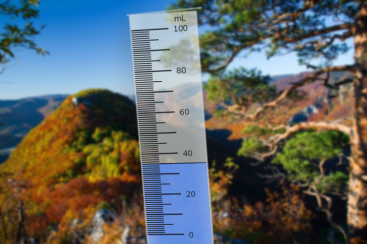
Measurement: 35,mL
